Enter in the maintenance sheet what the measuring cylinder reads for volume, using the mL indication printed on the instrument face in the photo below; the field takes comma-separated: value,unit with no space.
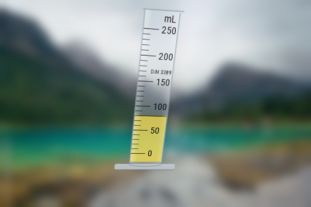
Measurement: 80,mL
